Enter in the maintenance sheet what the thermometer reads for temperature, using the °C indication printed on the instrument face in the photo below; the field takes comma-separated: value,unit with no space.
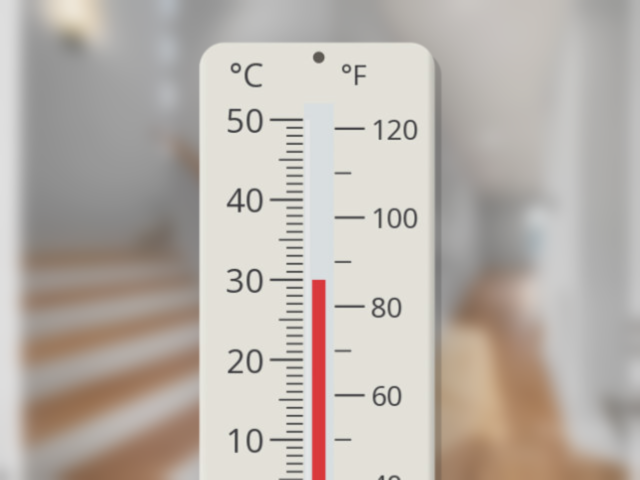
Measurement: 30,°C
